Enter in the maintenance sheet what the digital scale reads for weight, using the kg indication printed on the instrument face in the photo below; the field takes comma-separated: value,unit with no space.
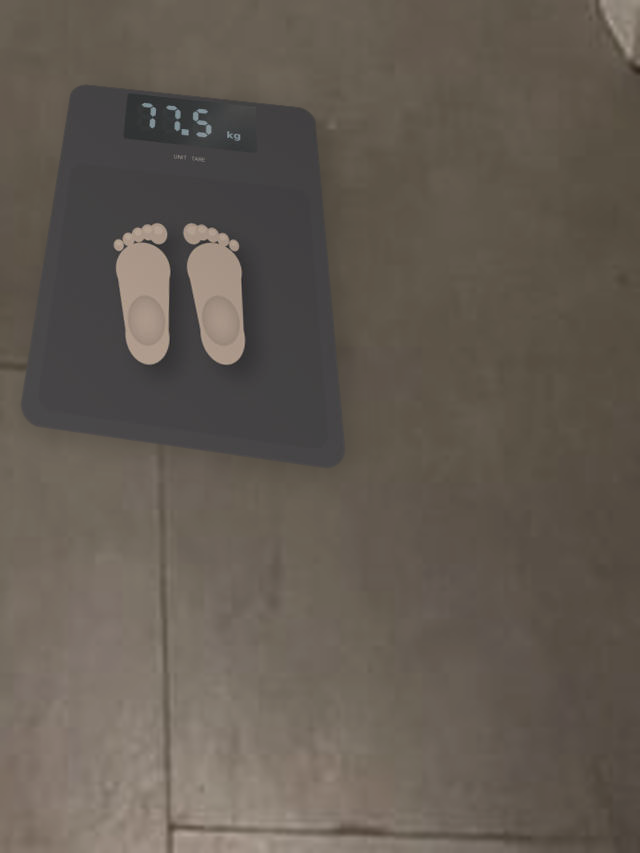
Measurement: 77.5,kg
